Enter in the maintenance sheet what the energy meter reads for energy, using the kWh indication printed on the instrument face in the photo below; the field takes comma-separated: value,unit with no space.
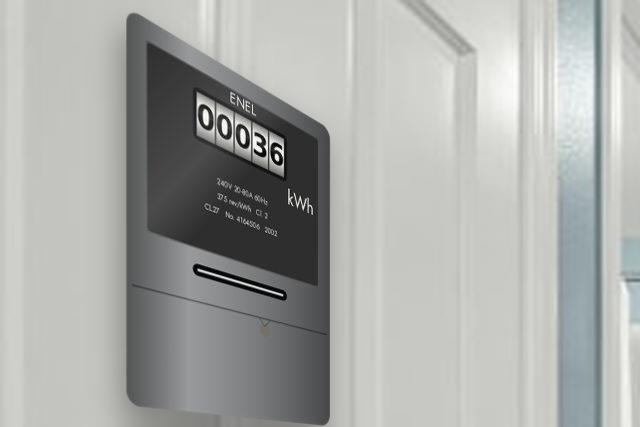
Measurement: 36,kWh
